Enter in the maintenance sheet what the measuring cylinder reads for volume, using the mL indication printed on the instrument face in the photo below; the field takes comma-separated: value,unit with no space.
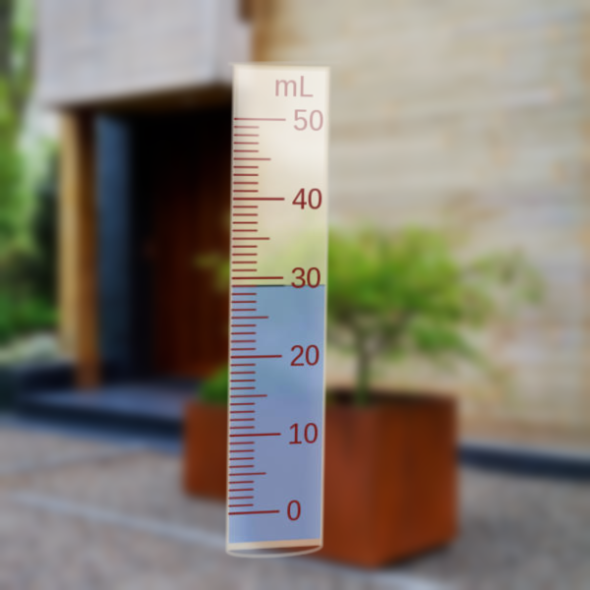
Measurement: 29,mL
